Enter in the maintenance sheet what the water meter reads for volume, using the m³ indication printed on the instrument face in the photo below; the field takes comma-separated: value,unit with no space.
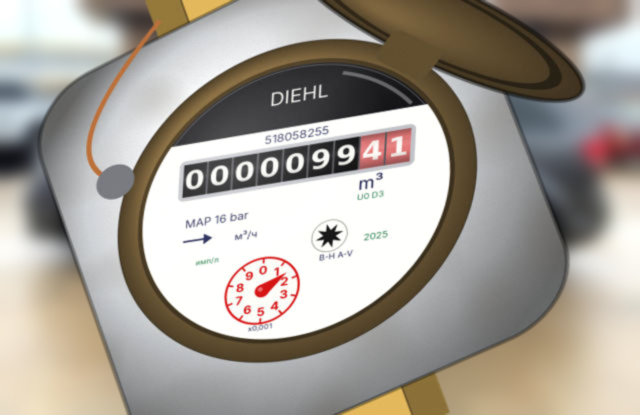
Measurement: 99.411,m³
